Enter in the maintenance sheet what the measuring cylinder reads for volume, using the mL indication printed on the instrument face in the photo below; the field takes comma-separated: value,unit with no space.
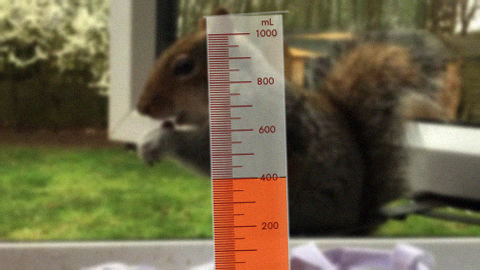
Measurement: 400,mL
